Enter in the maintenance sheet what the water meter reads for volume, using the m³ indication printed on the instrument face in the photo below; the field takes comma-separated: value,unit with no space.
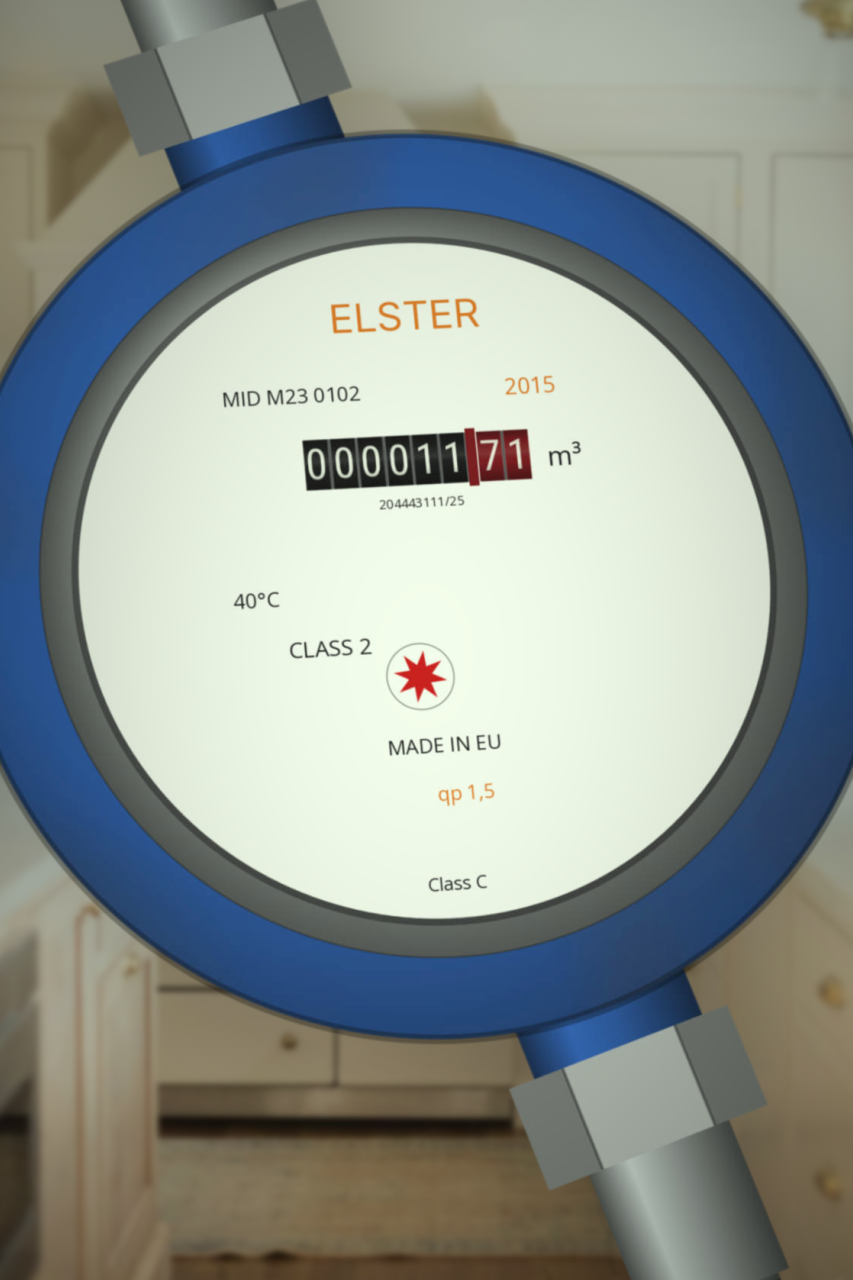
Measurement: 11.71,m³
